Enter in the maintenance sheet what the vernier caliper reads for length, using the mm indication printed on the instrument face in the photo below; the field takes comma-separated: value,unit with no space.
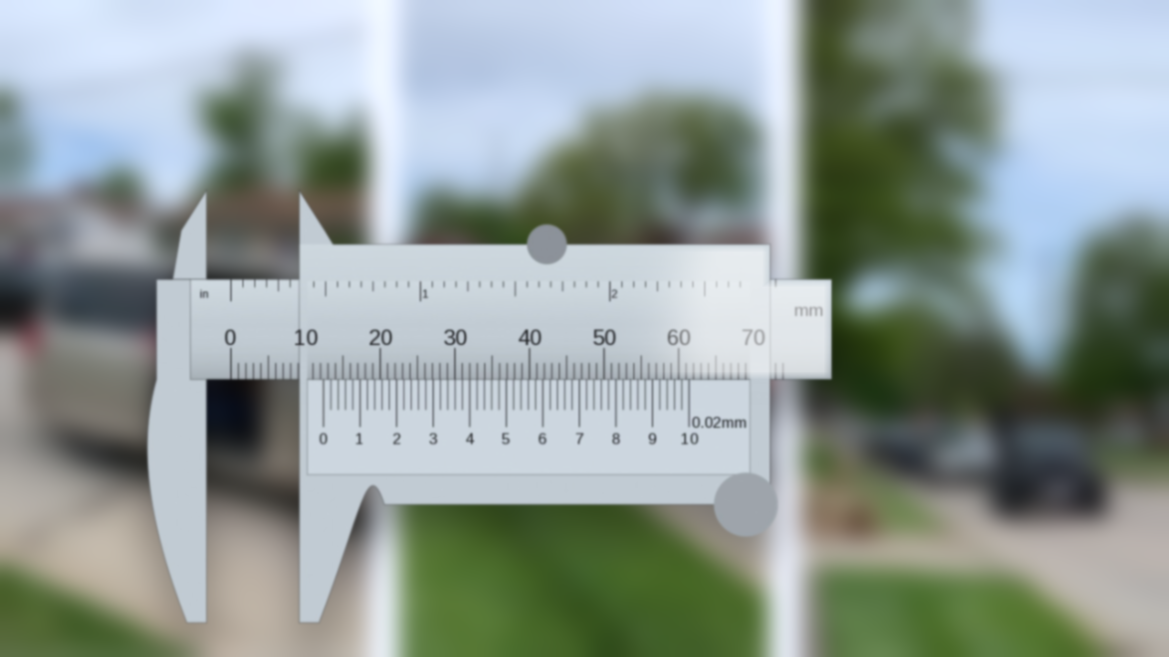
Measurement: 12.4,mm
